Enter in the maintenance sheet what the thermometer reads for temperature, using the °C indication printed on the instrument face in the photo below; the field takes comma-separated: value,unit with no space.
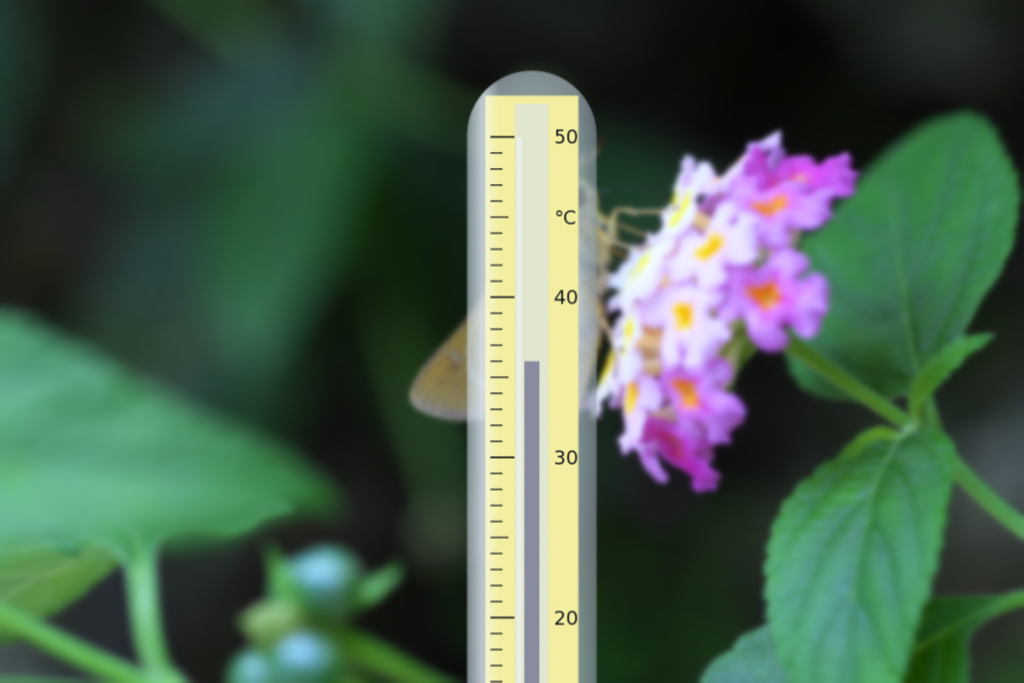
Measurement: 36,°C
